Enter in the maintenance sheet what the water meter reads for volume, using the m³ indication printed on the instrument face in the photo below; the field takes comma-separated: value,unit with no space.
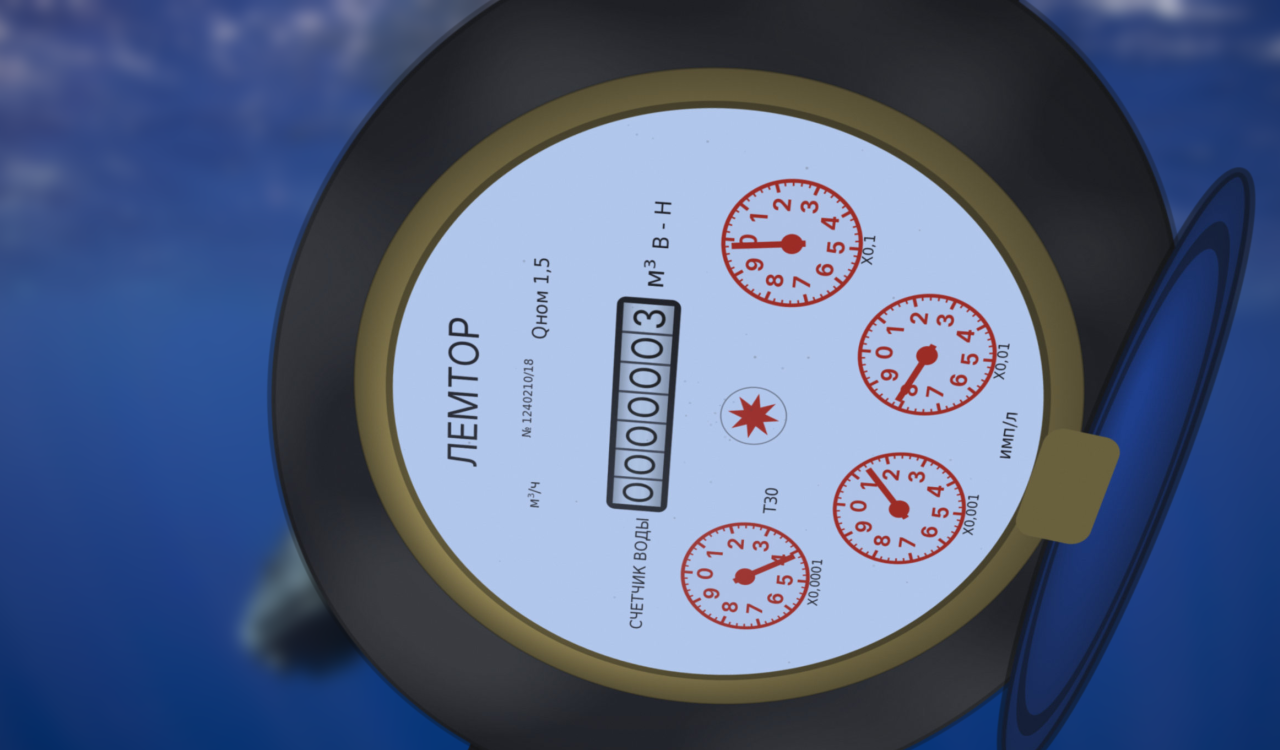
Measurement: 2.9814,m³
